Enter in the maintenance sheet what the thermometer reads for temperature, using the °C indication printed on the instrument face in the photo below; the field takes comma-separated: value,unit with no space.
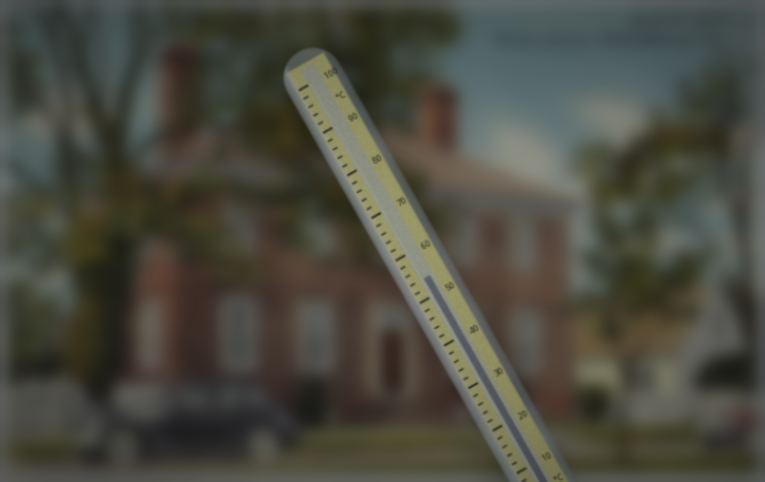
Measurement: 54,°C
